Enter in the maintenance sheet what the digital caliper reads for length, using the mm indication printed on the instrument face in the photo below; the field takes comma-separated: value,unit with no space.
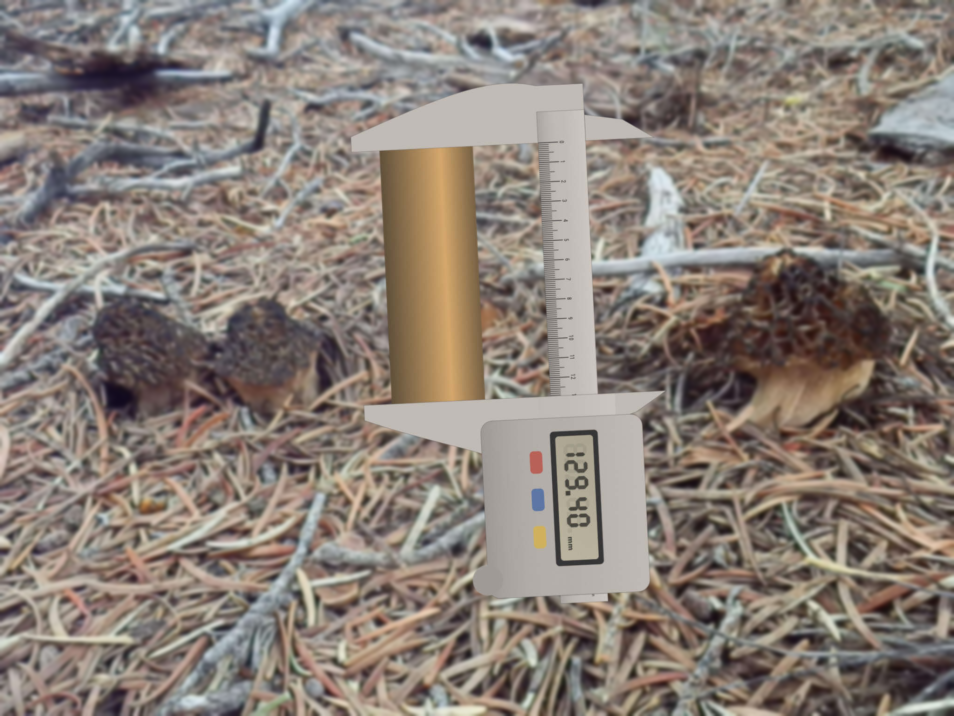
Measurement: 129.40,mm
